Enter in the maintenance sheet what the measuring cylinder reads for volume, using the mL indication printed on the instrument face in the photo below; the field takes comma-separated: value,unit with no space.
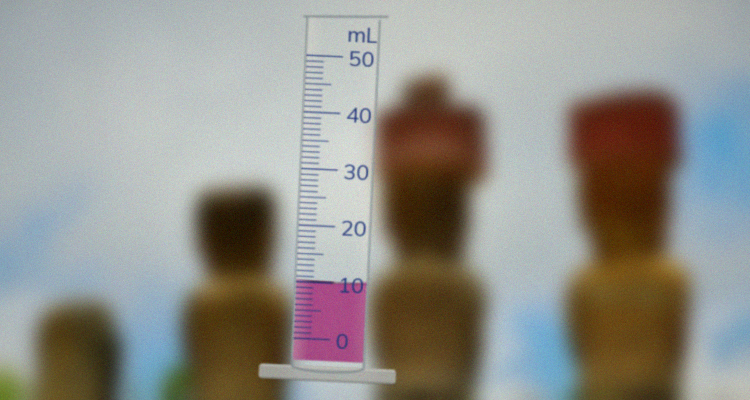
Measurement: 10,mL
